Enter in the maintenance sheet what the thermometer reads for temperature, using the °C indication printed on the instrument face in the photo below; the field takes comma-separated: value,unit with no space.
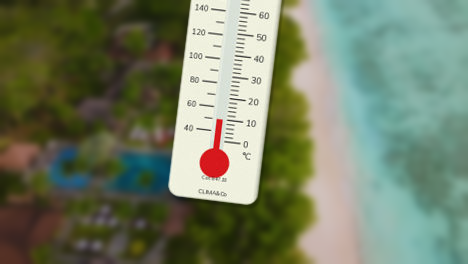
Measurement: 10,°C
